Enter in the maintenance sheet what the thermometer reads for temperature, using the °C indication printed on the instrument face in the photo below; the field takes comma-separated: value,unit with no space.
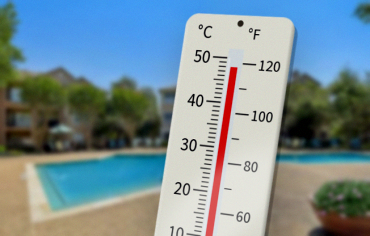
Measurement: 48,°C
